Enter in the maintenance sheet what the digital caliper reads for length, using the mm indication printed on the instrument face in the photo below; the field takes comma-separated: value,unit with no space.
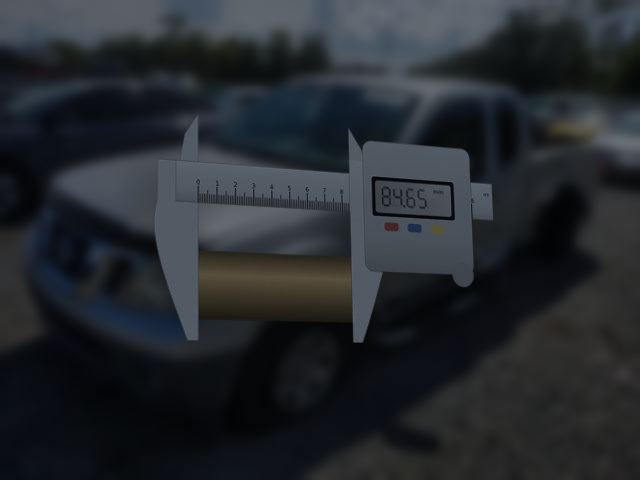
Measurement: 84.65,mm
